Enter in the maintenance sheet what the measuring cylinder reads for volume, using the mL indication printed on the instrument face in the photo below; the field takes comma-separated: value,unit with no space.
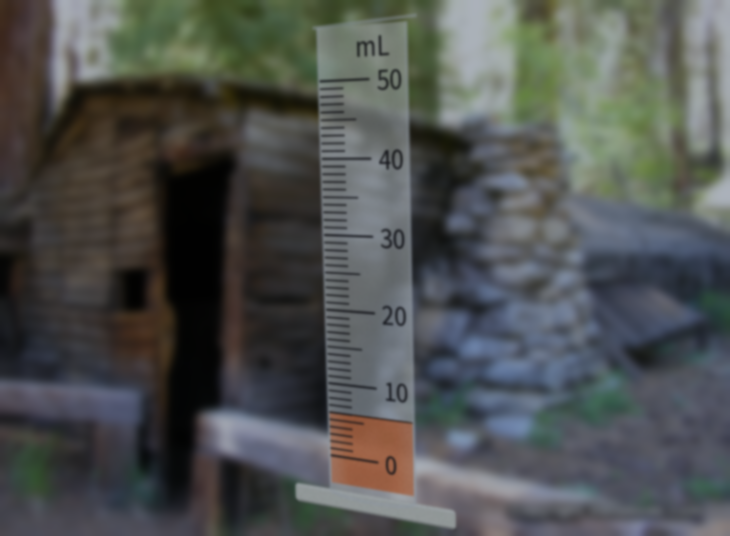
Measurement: 6,mL
